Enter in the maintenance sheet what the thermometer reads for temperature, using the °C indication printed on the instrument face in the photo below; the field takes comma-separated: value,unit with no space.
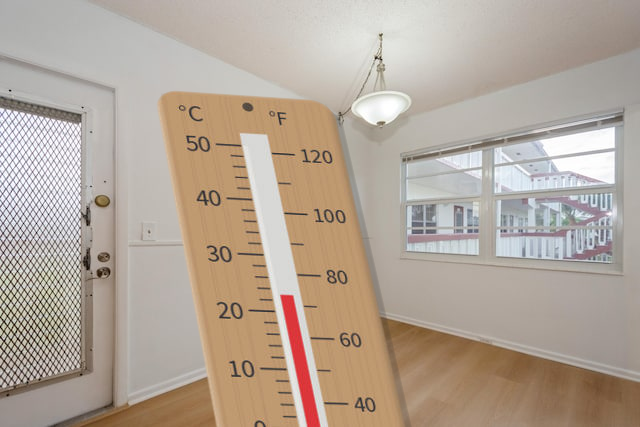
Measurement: 23,°C
